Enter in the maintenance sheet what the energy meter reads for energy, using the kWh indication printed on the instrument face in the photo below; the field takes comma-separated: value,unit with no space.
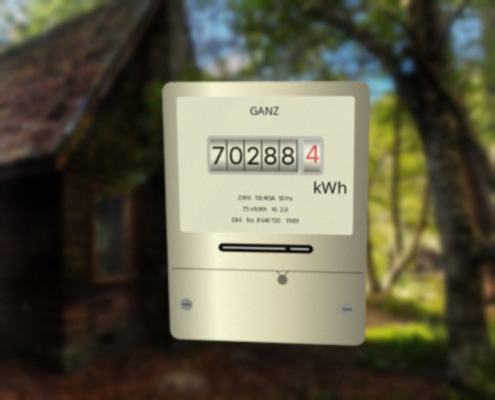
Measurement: 70288.4,kWh
